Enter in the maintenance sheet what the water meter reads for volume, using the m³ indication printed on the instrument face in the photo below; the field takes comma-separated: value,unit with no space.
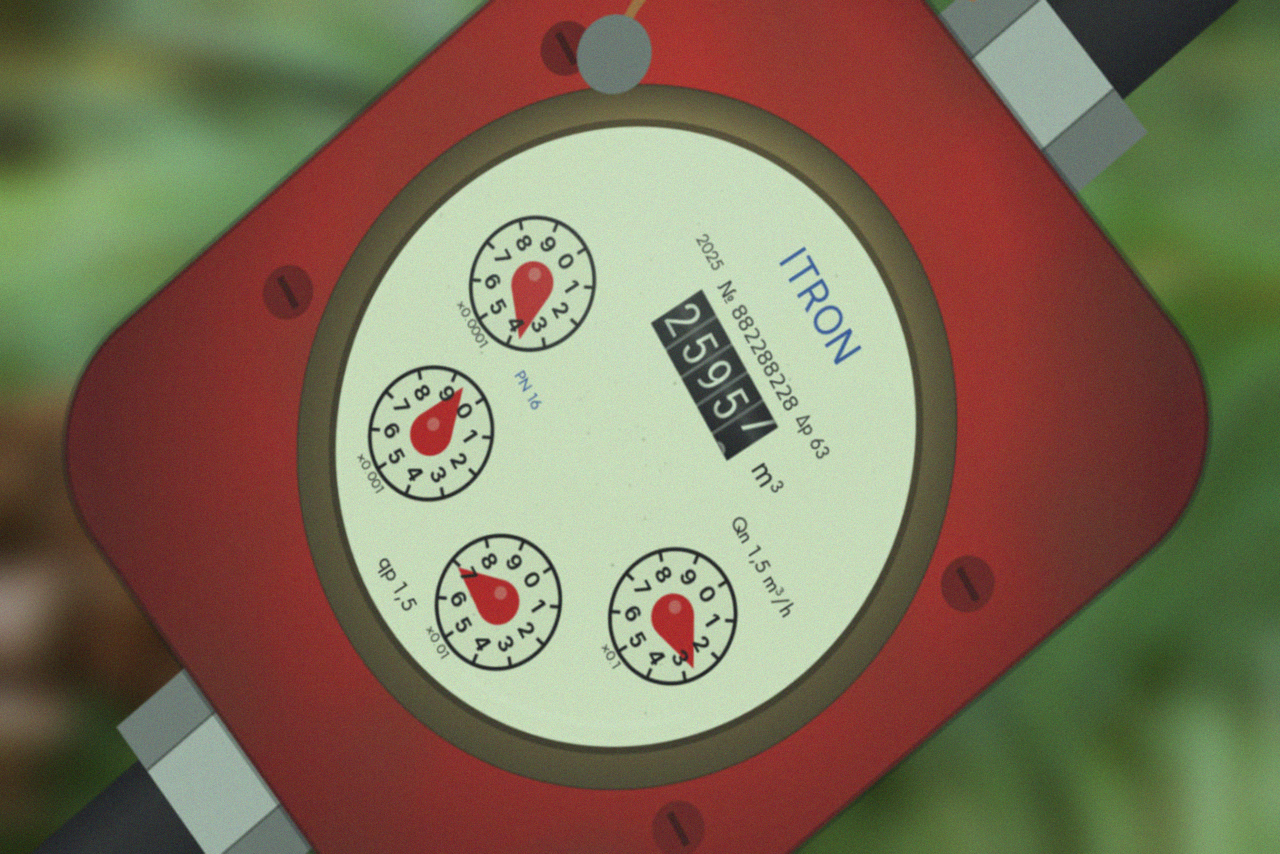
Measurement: 25957.2693,m³
